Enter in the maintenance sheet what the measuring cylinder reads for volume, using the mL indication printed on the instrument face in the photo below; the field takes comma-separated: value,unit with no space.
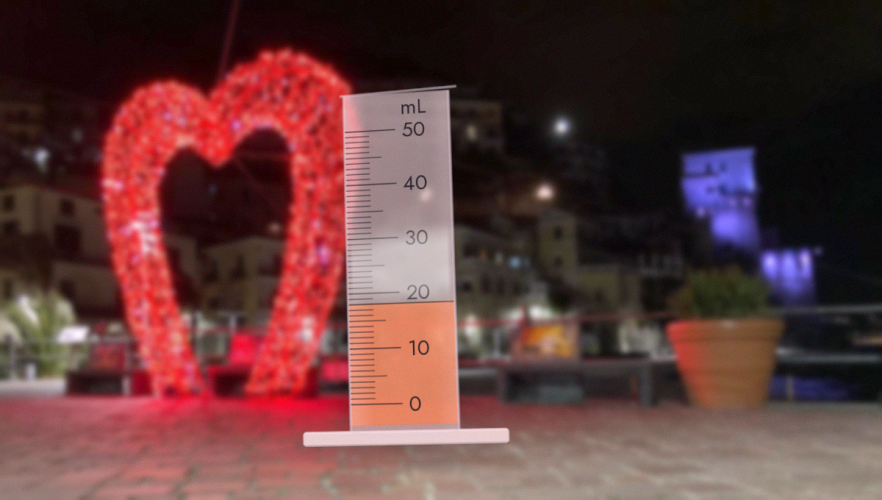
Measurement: 18,mL
